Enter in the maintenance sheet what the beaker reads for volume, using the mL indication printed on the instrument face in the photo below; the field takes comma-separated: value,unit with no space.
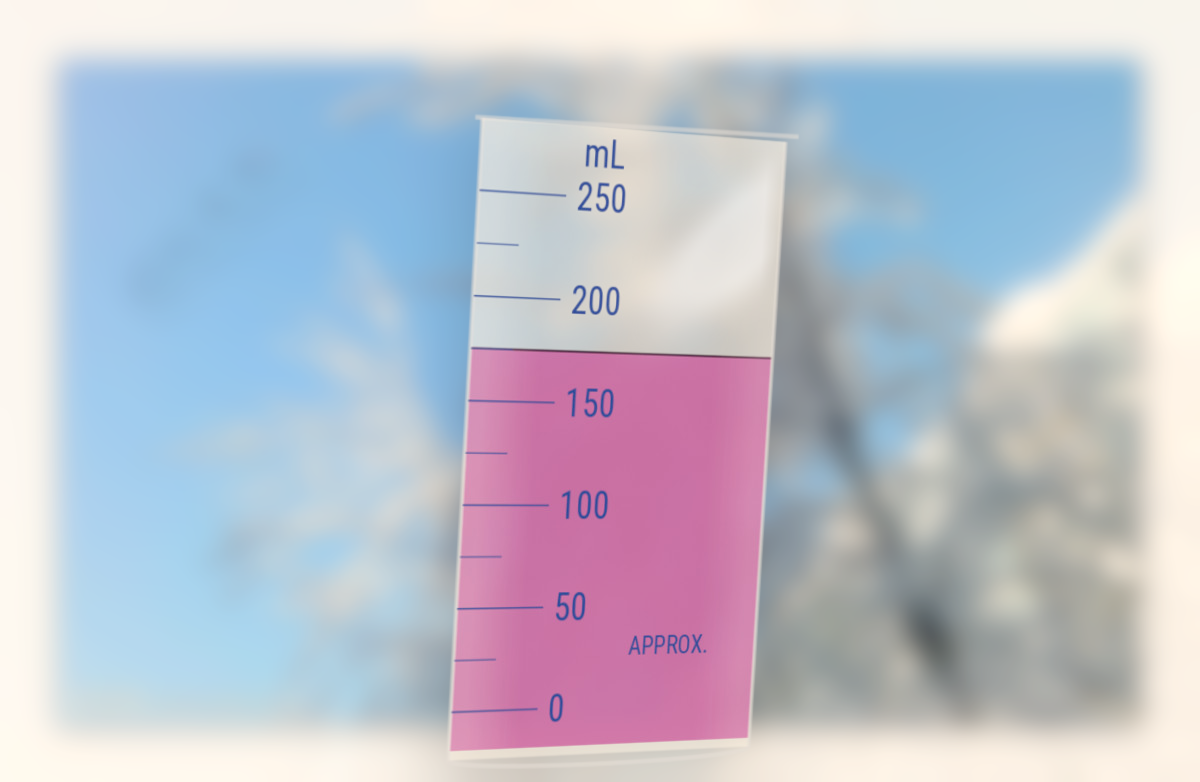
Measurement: 175,mL
